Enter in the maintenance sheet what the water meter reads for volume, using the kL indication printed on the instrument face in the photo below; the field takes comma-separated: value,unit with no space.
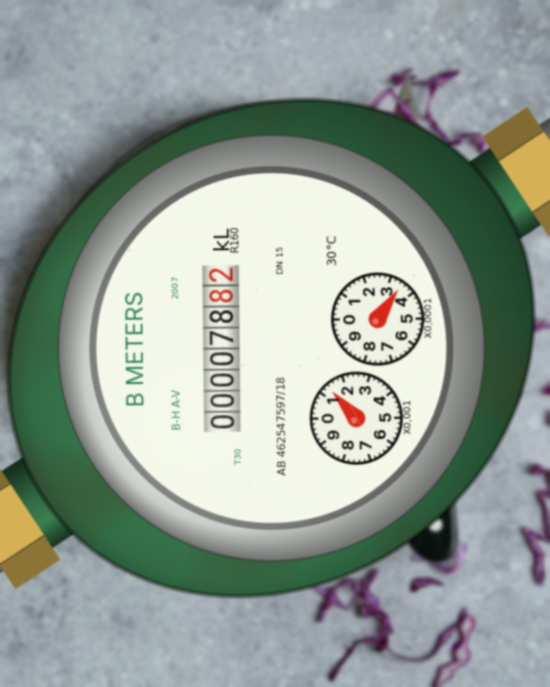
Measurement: 78.8213,kL
